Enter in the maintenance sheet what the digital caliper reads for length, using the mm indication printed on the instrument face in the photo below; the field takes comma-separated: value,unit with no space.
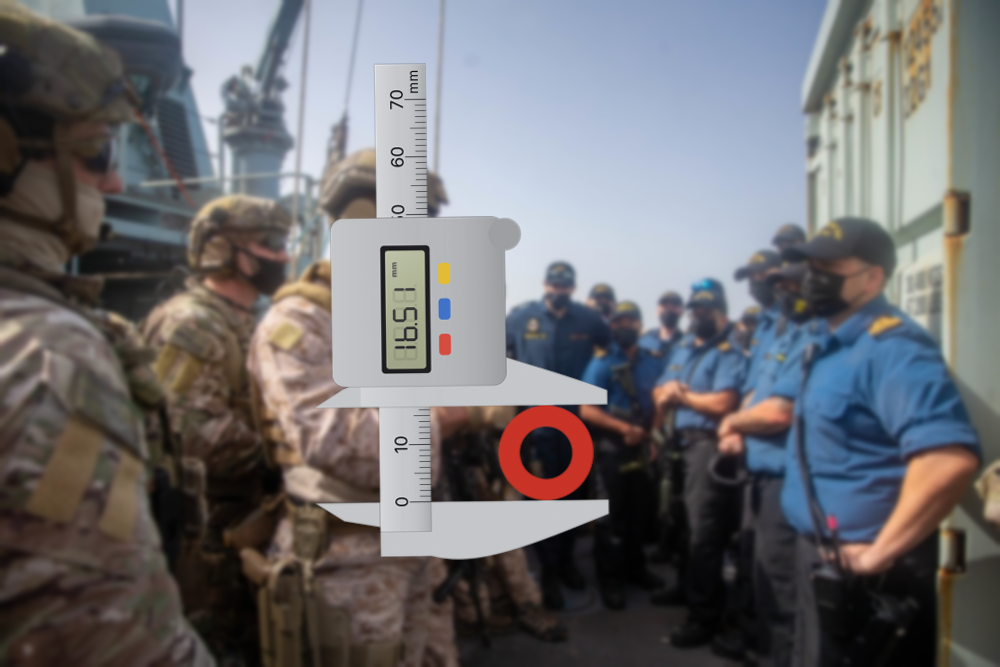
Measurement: 16.51,mm
